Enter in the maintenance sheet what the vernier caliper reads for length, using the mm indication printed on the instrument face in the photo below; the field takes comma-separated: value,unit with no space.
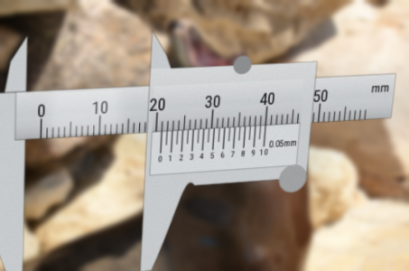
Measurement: 21.0,mm
